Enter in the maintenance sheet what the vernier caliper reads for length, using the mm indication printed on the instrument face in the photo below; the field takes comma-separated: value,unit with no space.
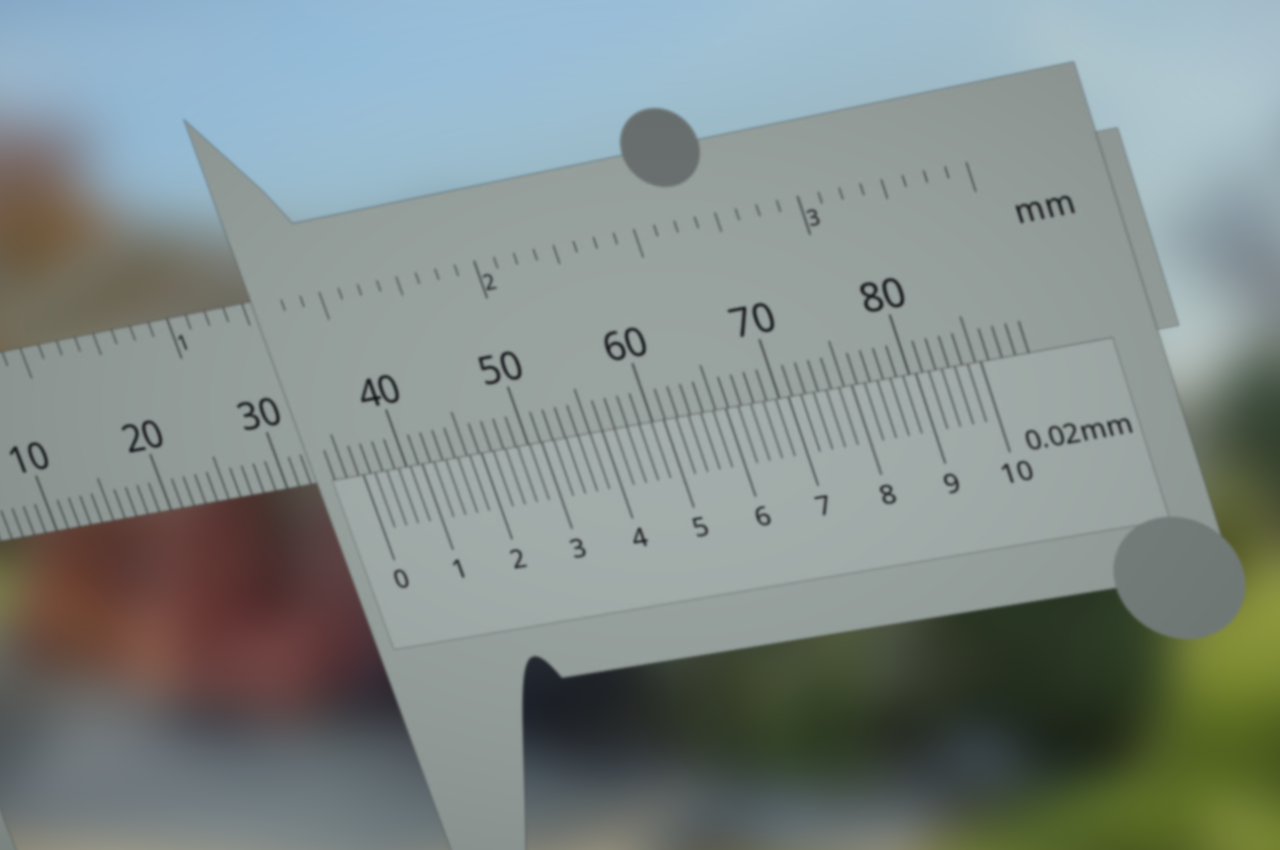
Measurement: 36.4,mm
